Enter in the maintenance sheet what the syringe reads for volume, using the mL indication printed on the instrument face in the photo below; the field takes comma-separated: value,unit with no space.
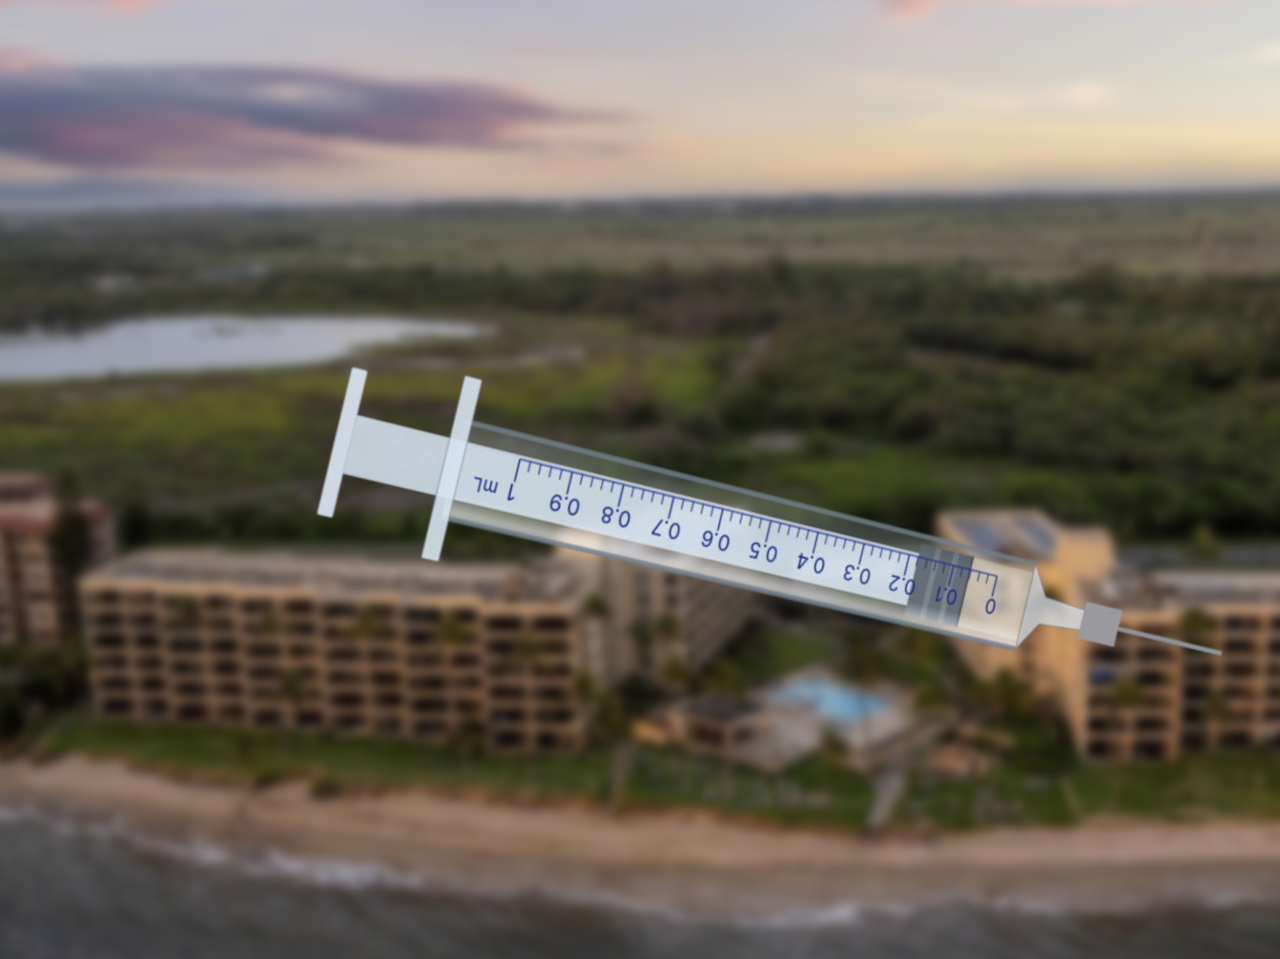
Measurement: 0.06,mL
